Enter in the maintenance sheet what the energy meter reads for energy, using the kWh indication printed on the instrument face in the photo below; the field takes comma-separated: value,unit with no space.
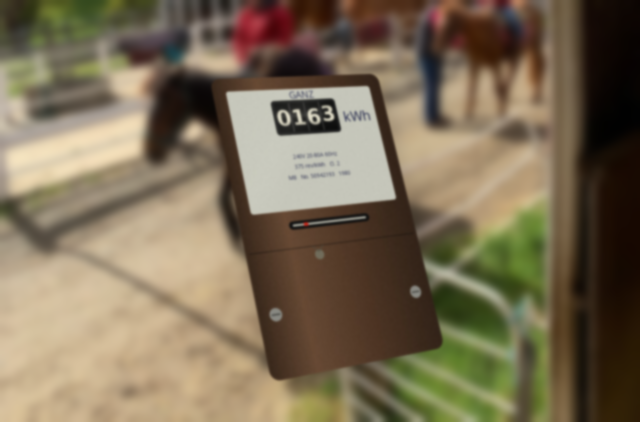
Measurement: 163,kWh
